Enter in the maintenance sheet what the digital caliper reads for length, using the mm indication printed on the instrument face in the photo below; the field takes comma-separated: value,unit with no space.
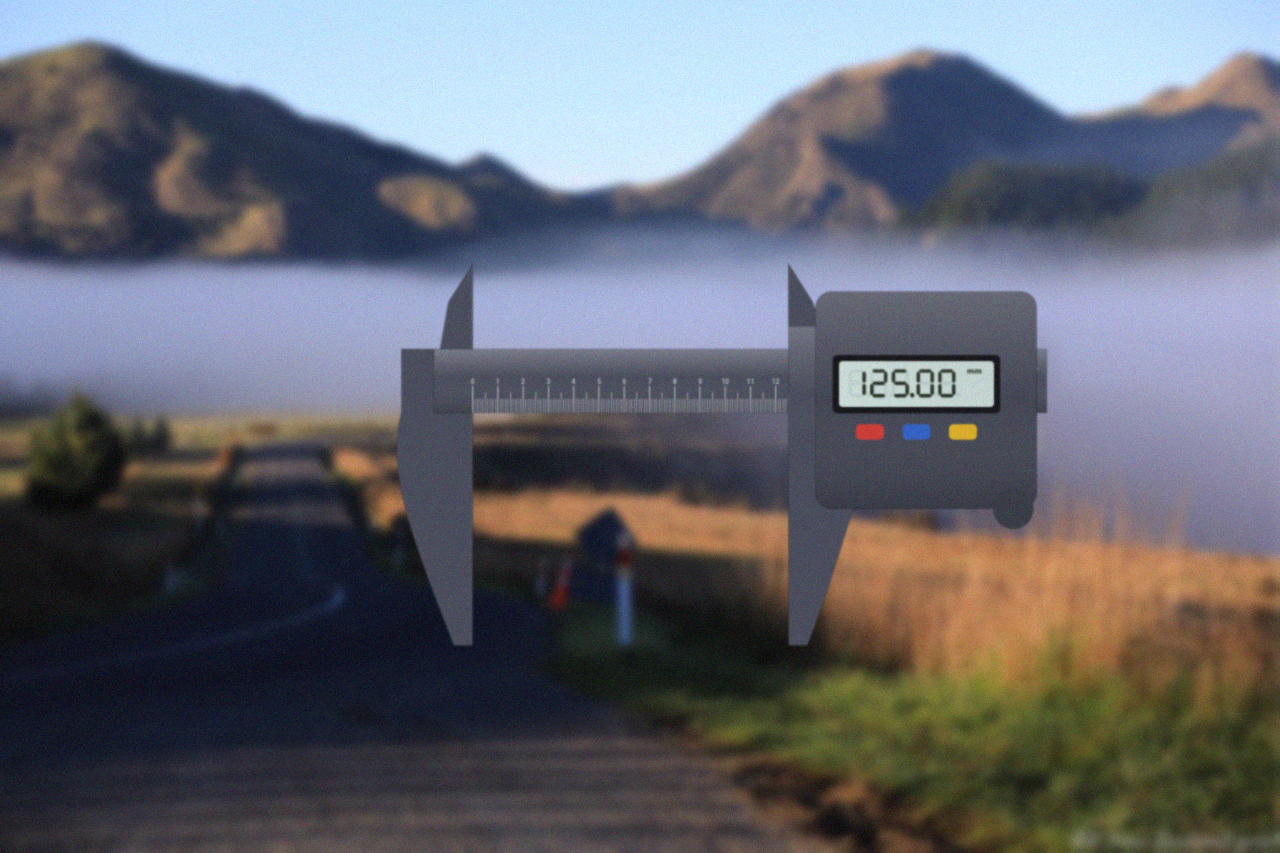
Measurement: 125.00,mm
